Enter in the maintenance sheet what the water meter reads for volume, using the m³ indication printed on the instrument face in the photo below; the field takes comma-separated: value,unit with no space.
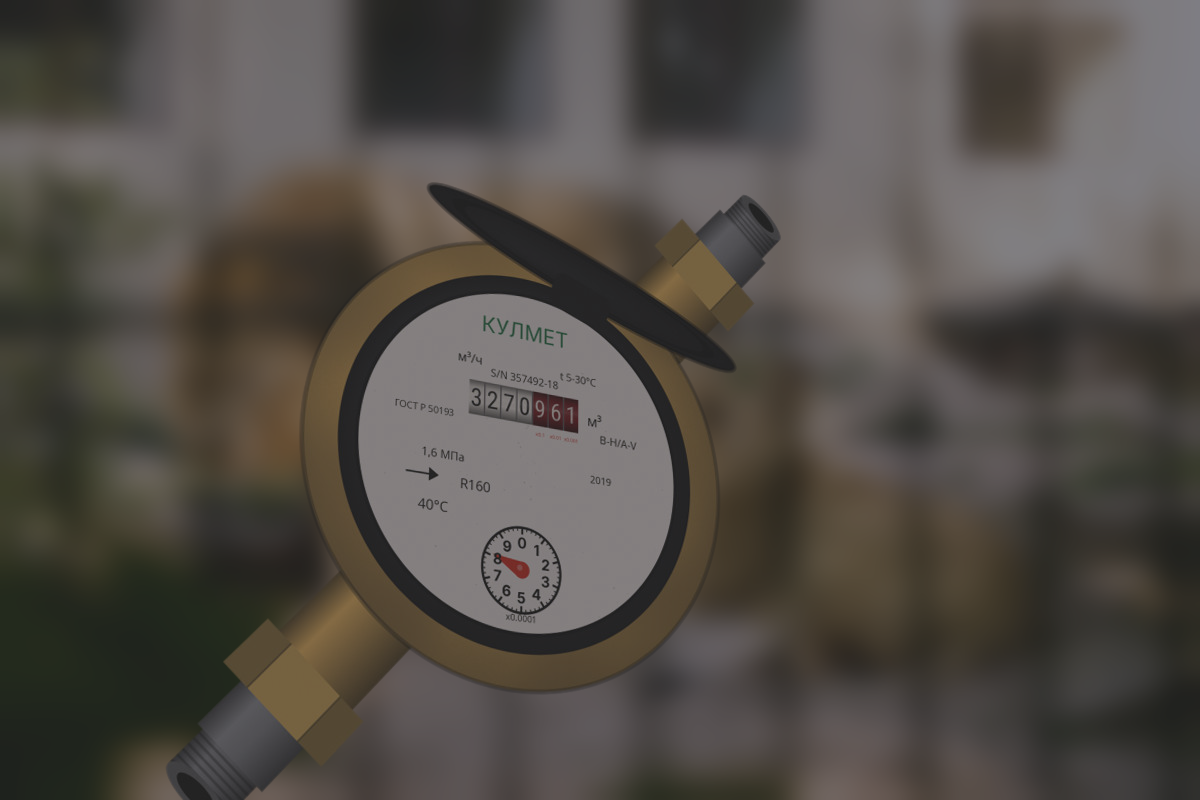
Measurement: 3270.9618,m³
